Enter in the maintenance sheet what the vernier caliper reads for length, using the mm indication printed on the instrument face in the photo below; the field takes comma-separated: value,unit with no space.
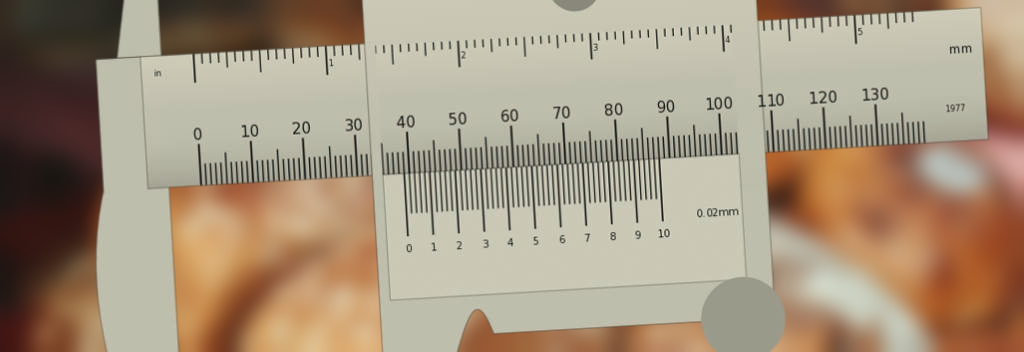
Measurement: 39.0,mm
